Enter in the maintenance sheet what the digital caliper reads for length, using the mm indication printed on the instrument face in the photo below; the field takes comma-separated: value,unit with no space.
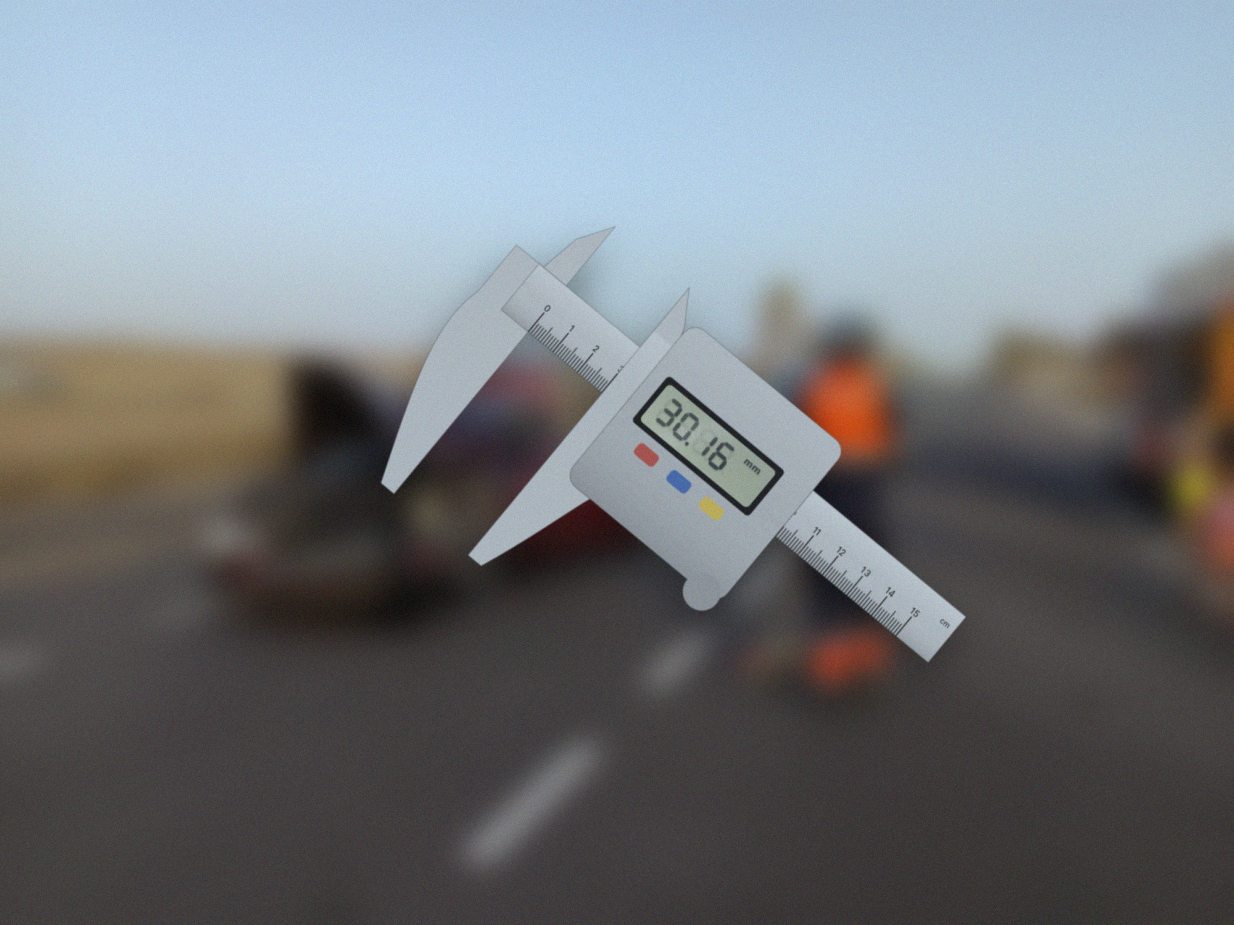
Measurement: 30.16,mm
